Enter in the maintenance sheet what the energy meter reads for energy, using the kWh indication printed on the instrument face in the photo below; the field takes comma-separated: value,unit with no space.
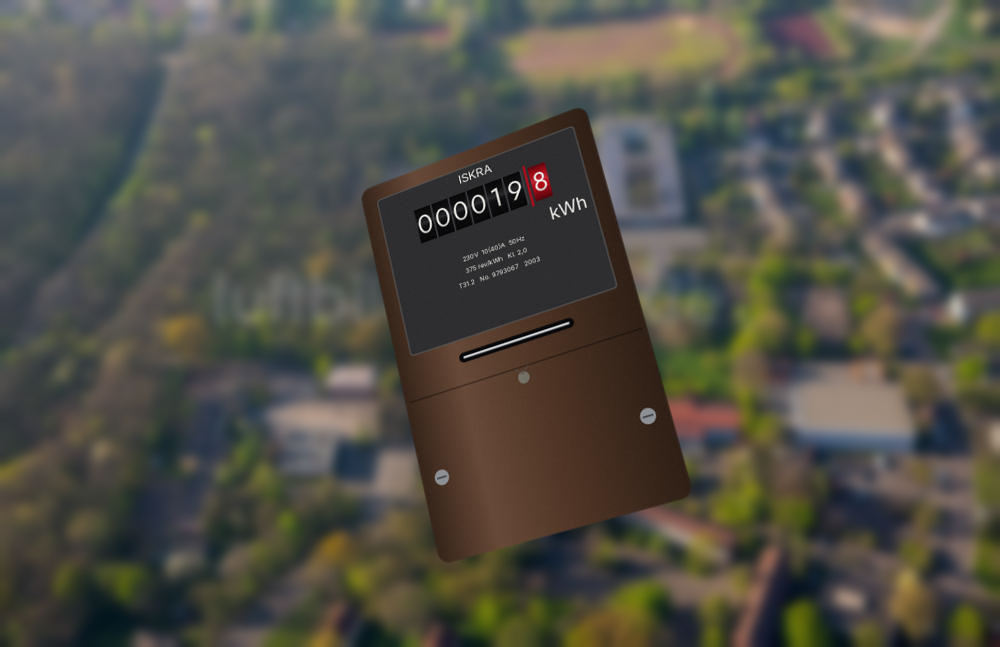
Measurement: 19.8,kWh
